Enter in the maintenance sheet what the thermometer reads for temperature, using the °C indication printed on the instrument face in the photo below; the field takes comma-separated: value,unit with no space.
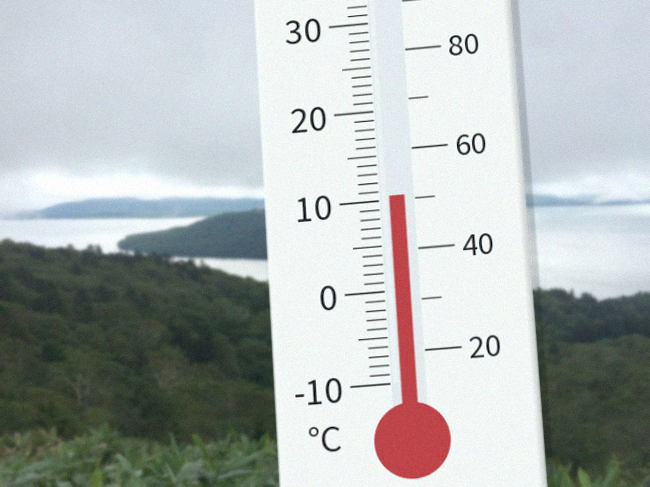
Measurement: 10.5,°C
